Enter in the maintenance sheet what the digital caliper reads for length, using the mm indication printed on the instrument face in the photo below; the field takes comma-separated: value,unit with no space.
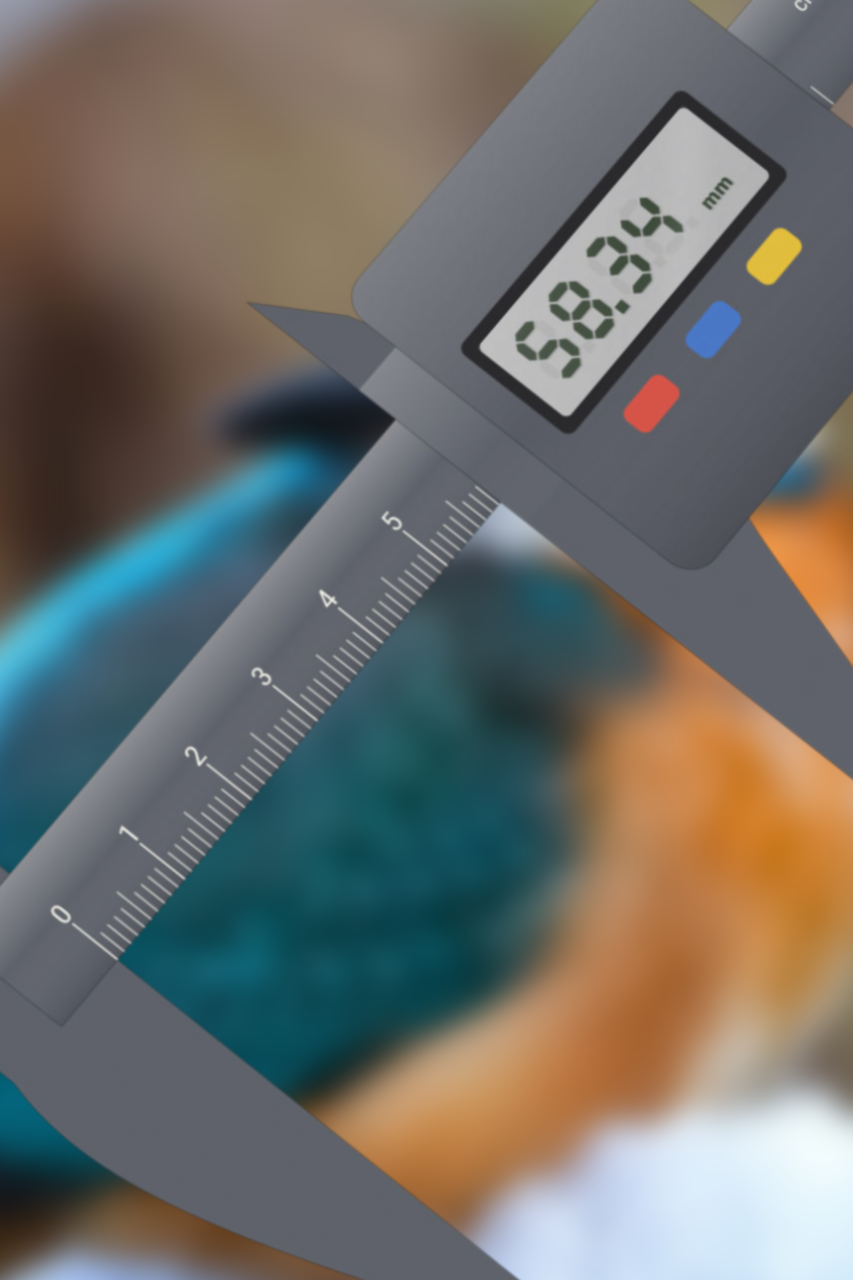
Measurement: 58.34,mm
